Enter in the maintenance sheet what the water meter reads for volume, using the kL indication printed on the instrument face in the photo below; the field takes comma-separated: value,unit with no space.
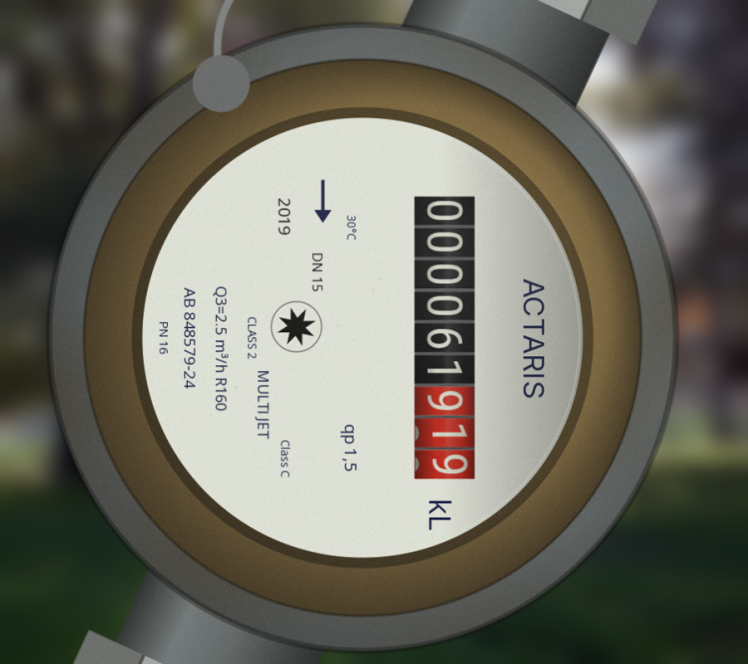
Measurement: 61.919,kL
